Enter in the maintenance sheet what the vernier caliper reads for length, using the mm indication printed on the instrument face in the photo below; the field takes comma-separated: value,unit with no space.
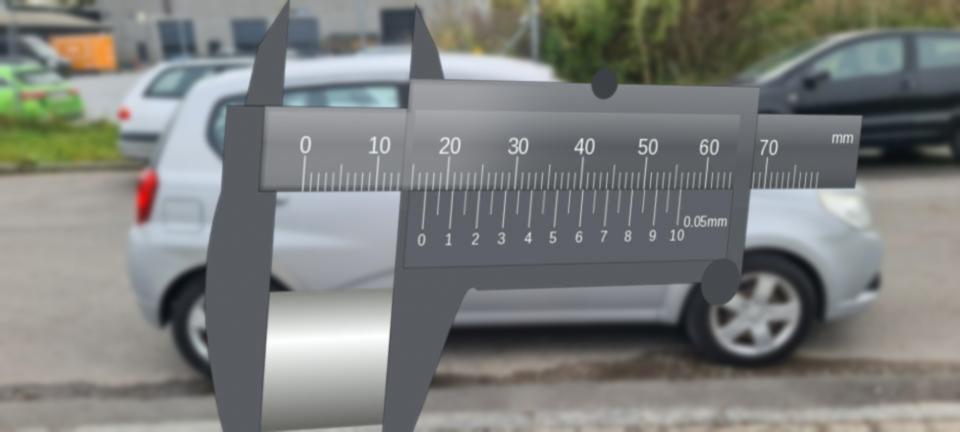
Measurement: 17.0,mm
